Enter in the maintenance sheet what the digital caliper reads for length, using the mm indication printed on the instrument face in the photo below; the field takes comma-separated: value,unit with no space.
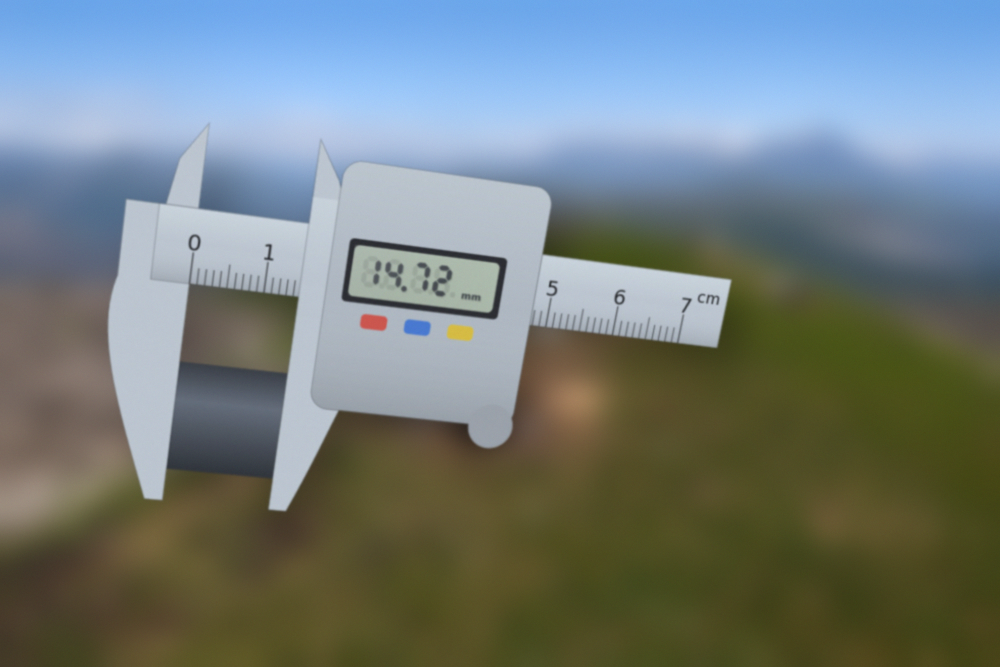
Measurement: 14.72,mm
